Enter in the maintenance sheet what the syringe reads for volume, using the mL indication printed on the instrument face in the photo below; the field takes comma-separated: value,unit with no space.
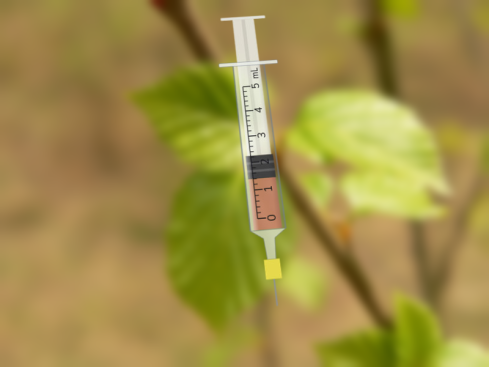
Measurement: 1.4,mL
